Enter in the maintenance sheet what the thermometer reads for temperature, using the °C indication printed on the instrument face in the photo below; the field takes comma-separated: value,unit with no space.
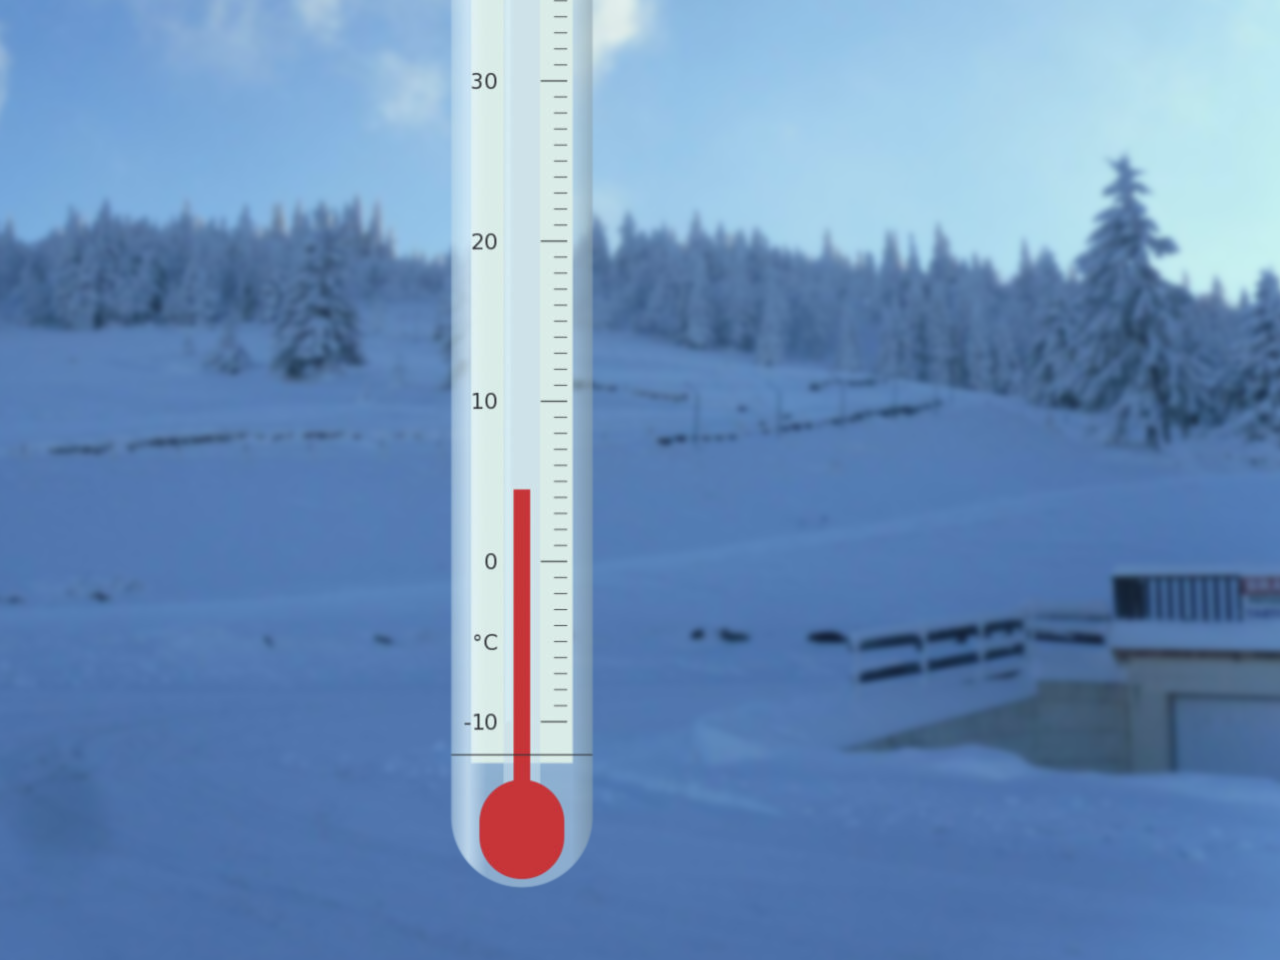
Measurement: 4.5,°C
